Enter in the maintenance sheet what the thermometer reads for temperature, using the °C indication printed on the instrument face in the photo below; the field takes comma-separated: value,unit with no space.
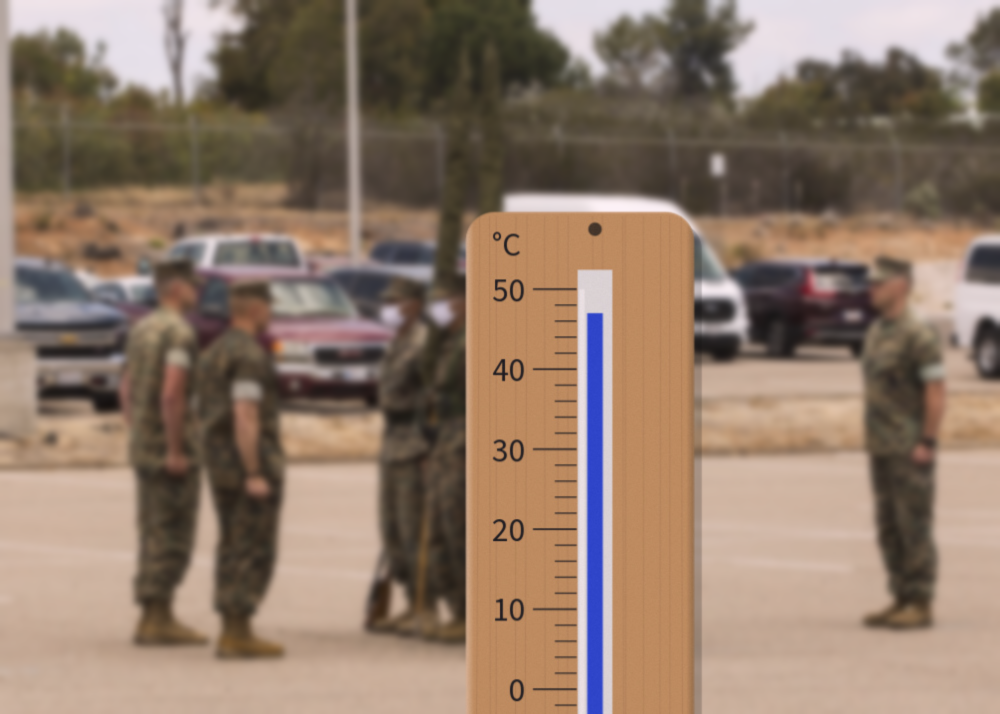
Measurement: 47,°C
